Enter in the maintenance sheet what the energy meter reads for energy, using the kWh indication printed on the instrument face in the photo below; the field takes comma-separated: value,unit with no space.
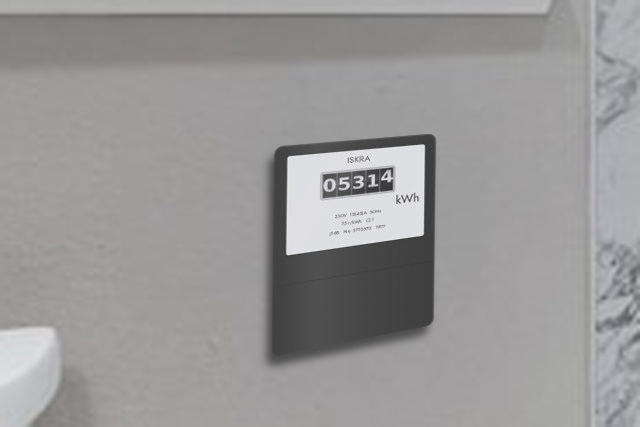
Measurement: 5314,kWh
